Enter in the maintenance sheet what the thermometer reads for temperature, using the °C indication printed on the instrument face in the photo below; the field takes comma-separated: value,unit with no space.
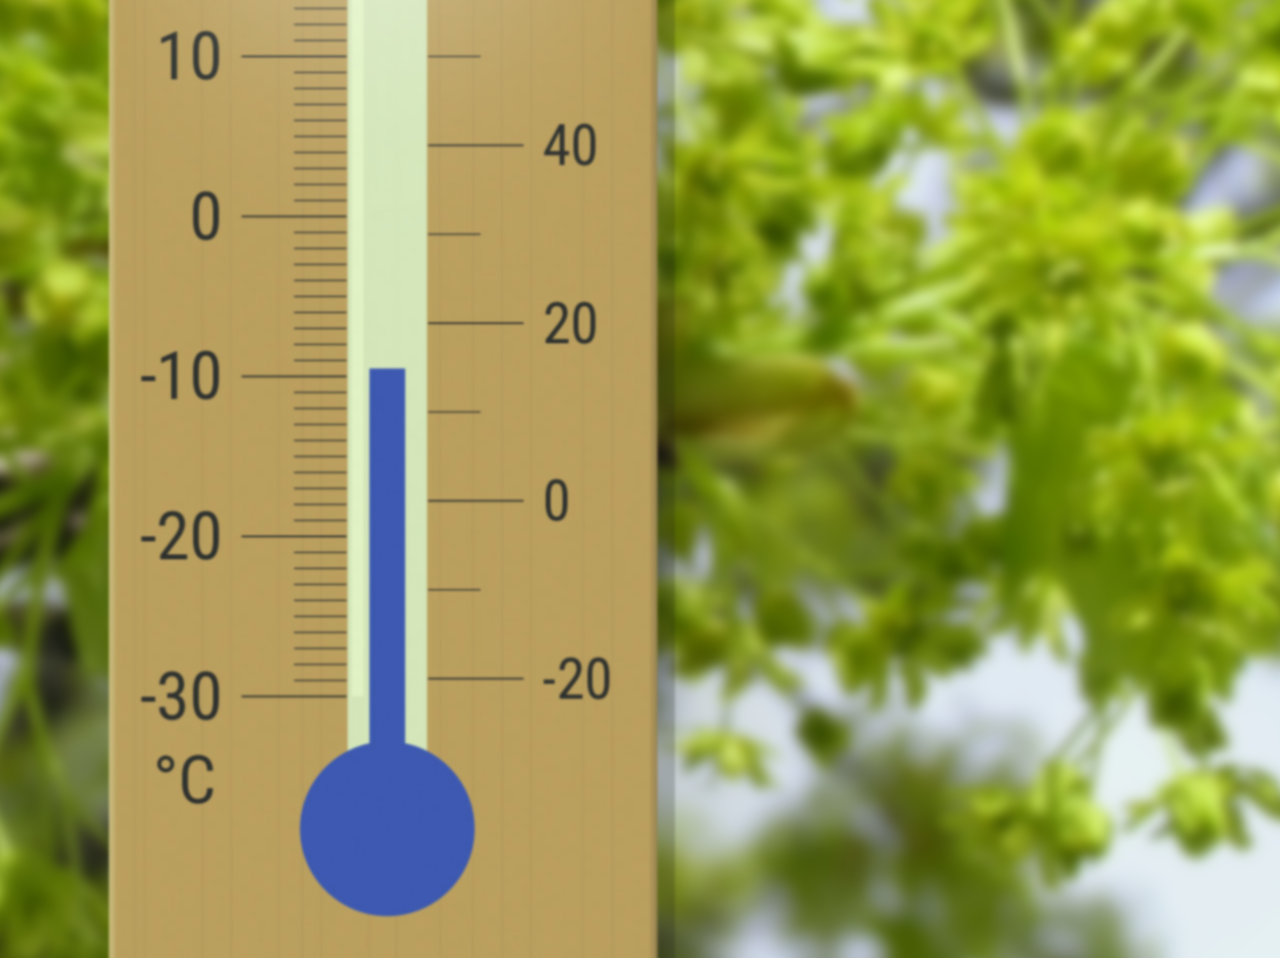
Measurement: -9.5,°C
